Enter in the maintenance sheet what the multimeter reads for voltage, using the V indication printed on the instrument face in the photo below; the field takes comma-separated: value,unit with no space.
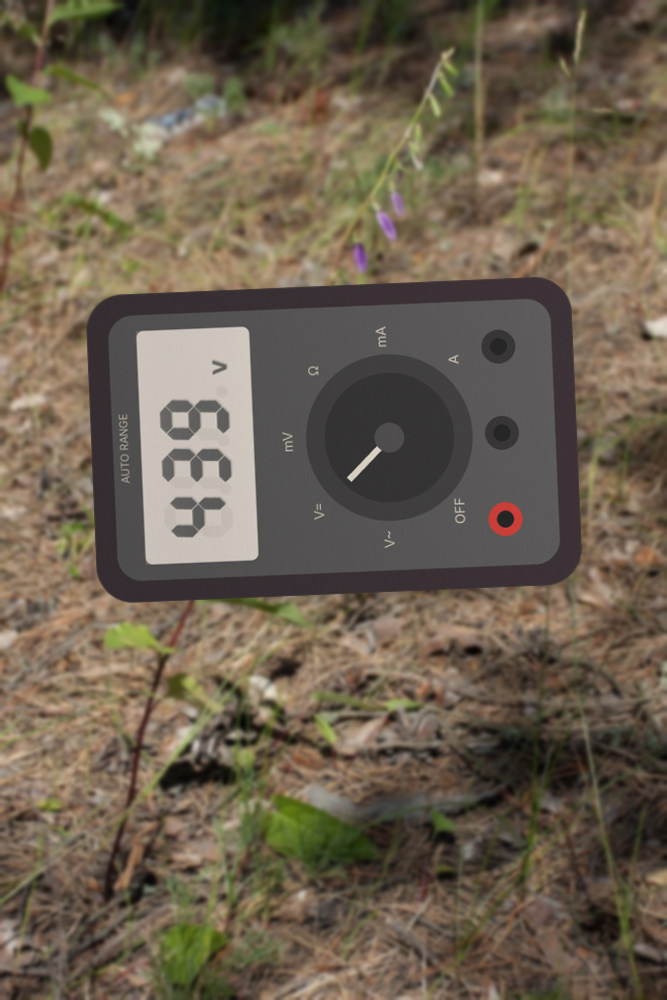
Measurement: 439,V
